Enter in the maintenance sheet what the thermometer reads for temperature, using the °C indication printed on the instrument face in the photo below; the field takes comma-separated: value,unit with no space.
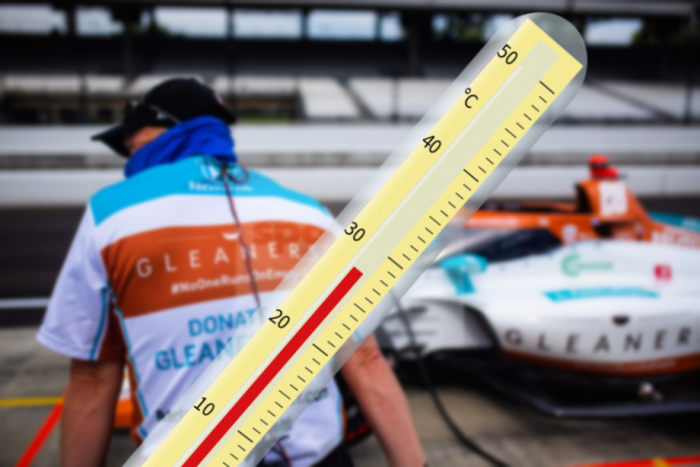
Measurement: 27.5,°C
